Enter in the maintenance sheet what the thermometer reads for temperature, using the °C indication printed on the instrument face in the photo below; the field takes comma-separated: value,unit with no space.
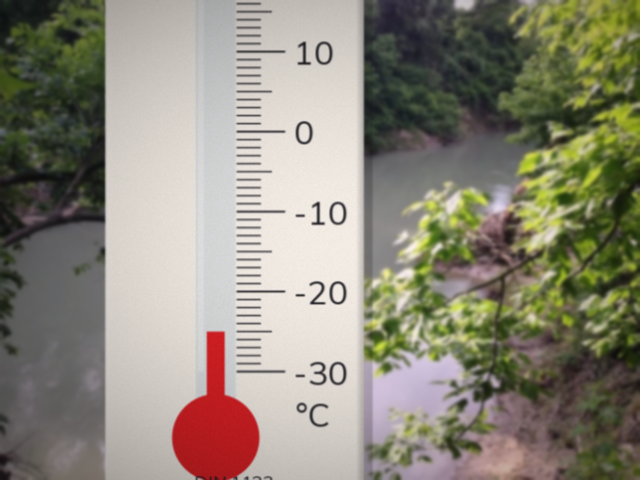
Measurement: -25,°C
